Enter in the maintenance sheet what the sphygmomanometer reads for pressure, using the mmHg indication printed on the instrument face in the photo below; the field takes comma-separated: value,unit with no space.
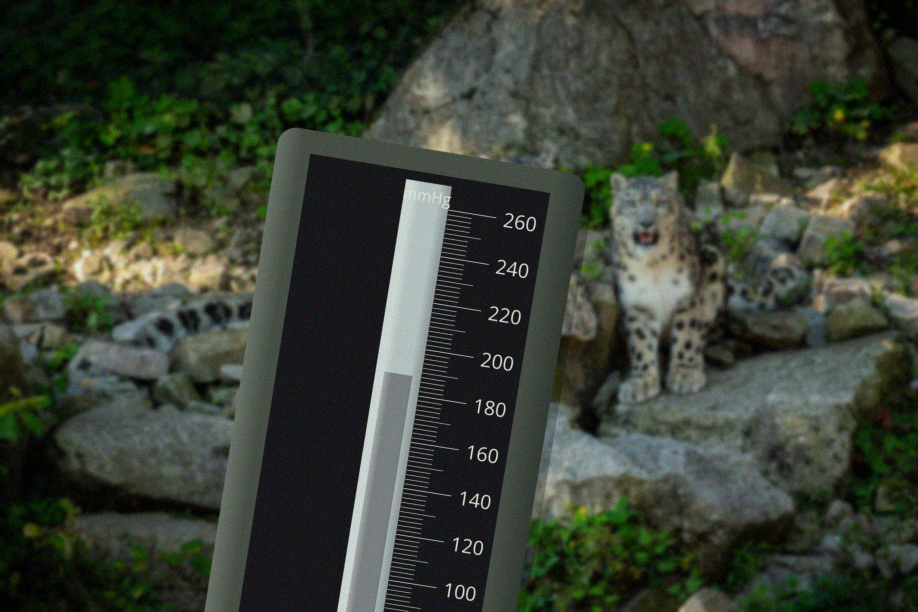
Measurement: 188,mmHg
